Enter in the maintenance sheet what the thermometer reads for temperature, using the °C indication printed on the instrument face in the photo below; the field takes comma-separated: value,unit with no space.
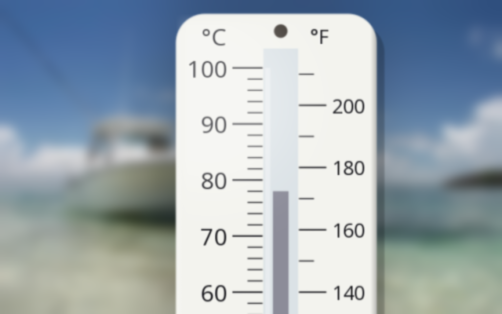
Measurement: 78,°C
